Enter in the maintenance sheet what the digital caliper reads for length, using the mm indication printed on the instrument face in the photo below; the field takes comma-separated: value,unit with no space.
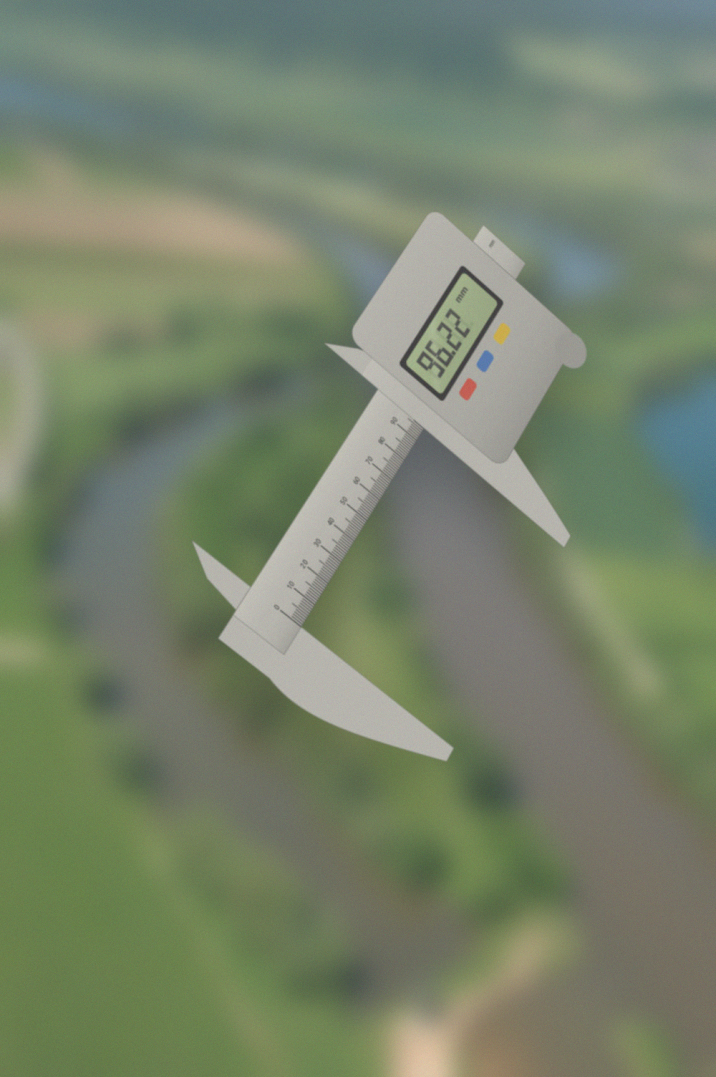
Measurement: 96.22,mm
